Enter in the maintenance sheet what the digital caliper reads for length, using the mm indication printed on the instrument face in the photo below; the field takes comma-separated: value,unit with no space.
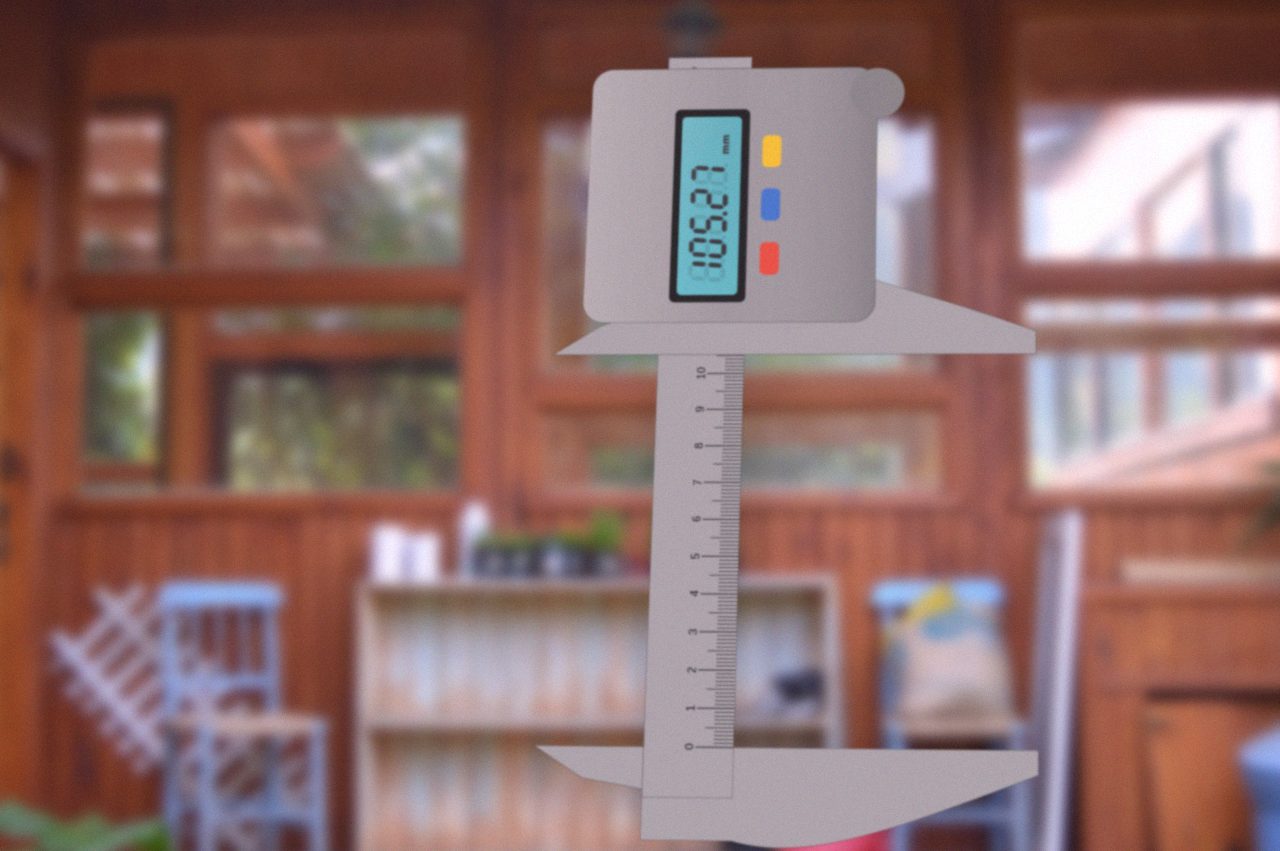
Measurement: 105.27,mm
